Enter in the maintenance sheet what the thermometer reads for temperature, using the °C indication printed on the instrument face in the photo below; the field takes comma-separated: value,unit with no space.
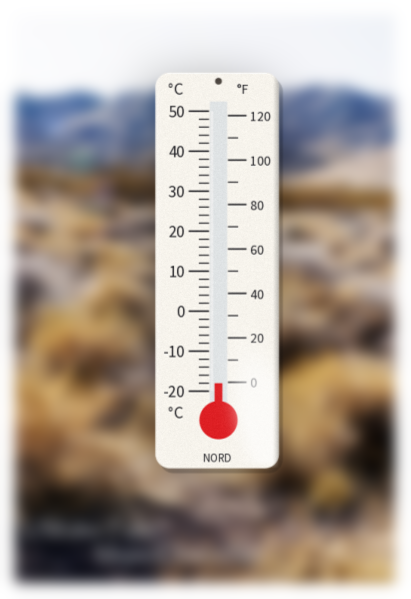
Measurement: -18,°C
